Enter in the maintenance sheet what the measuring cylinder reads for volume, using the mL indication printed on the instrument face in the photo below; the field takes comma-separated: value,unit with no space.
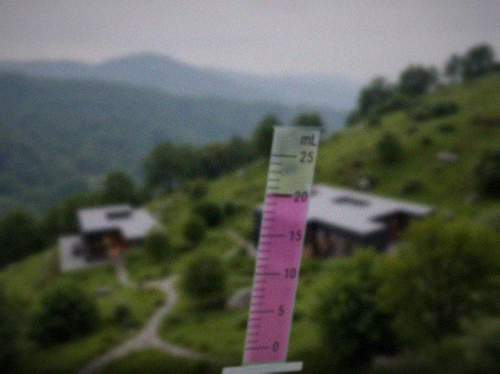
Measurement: 20,mL
